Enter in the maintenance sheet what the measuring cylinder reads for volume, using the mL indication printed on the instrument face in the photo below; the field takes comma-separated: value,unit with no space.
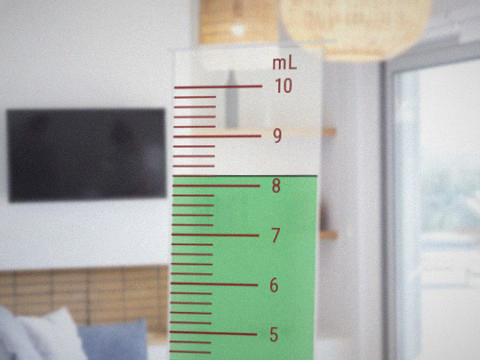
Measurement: 8.2,mL
